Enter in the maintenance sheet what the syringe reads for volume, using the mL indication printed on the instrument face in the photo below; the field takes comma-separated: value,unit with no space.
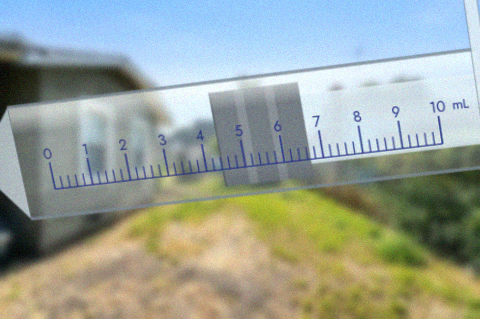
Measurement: 4.4,mL
